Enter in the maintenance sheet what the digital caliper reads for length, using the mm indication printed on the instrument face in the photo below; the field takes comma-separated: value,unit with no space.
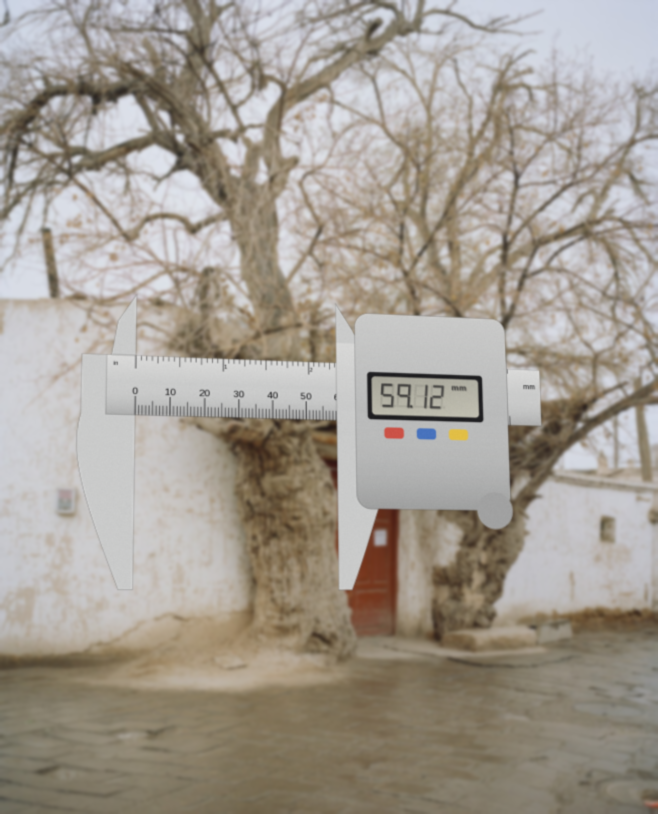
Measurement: 59.12,mm
